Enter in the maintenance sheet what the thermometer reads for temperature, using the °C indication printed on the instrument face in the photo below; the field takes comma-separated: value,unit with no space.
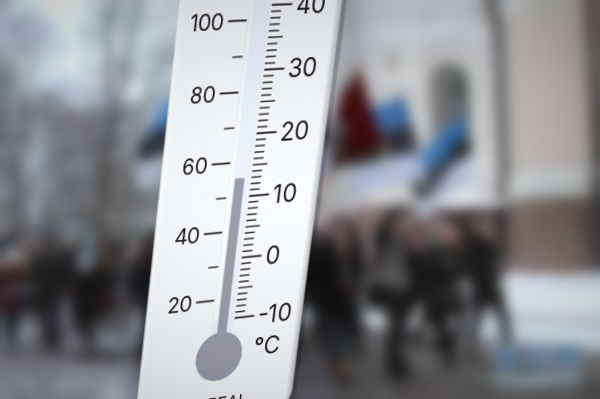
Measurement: 13,°C
